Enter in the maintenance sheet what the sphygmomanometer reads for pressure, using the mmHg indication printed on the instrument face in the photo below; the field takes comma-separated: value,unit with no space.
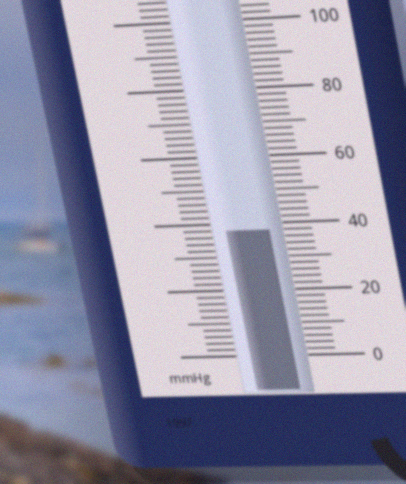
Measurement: 38,mmHg
